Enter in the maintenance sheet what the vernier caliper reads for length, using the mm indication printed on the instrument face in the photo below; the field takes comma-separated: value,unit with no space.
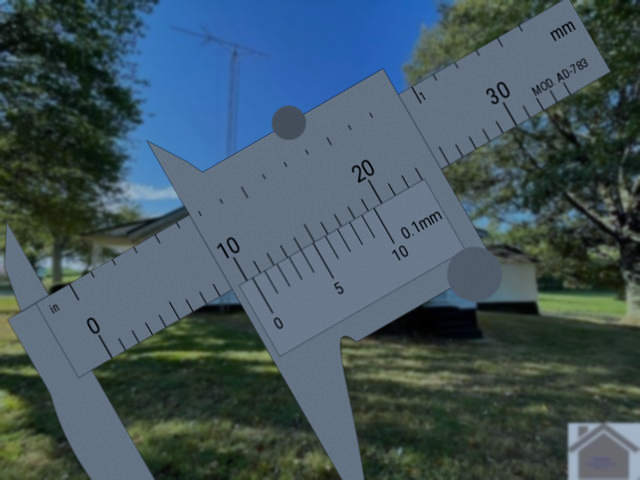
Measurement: 10.4,mm
